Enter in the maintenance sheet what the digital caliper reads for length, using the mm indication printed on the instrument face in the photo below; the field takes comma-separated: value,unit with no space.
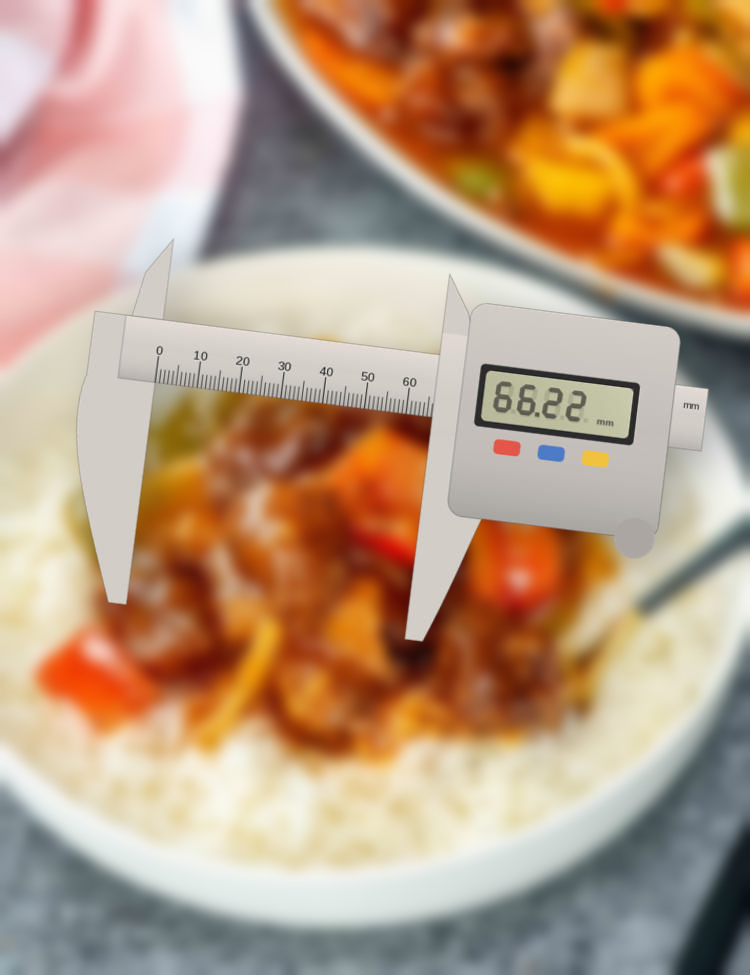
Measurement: 66.22,mm
